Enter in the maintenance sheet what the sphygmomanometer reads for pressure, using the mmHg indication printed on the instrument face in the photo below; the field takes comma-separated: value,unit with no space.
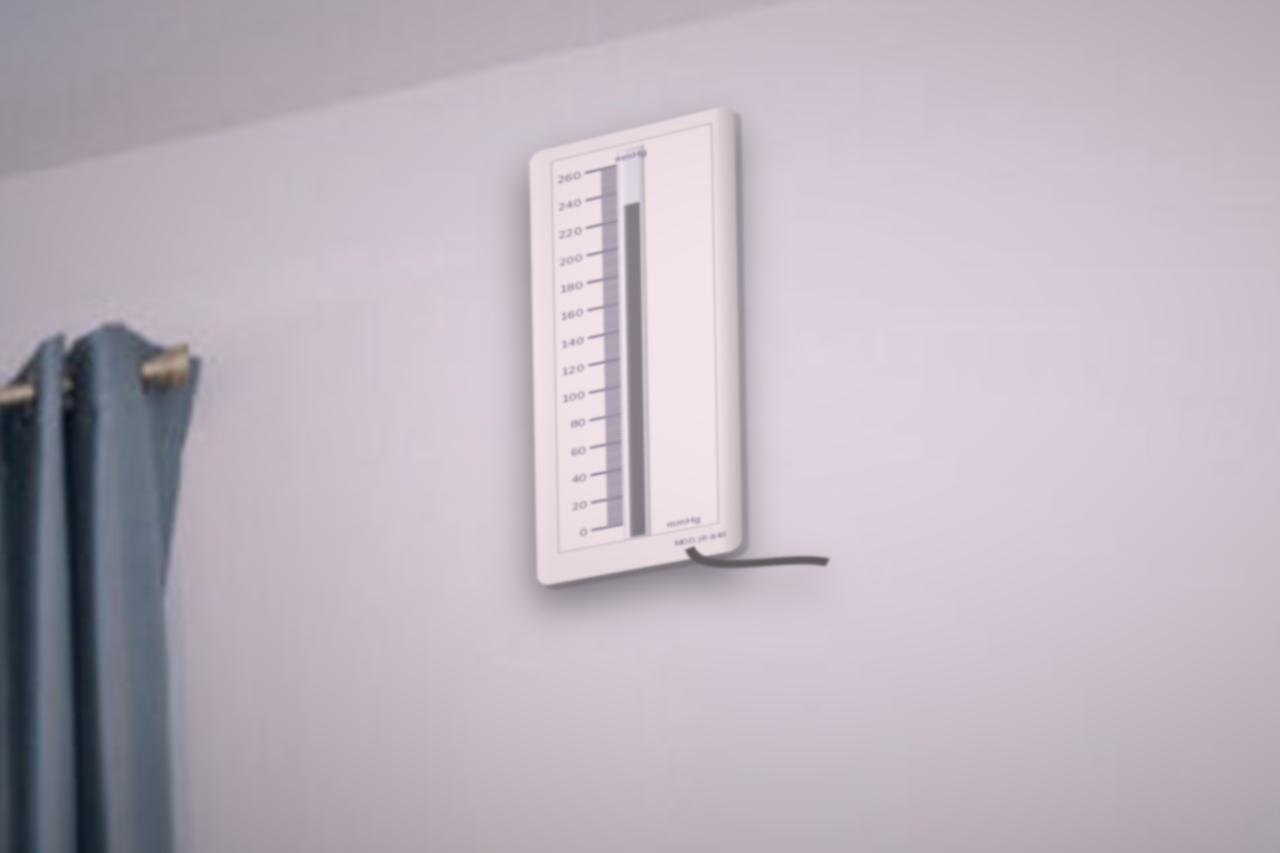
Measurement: 230,mmHg
